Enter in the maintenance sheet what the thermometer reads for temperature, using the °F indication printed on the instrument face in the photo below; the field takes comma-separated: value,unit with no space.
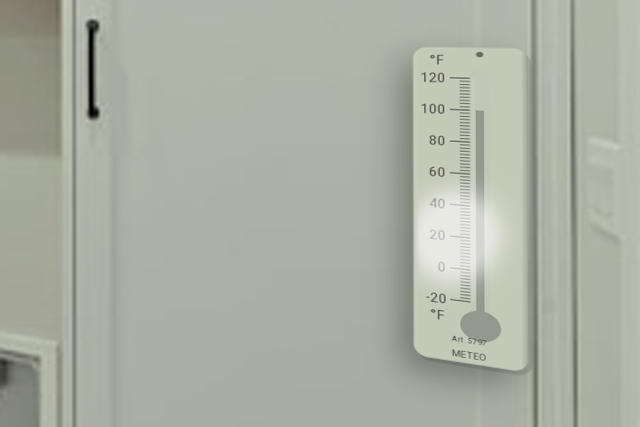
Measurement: 100,°F
